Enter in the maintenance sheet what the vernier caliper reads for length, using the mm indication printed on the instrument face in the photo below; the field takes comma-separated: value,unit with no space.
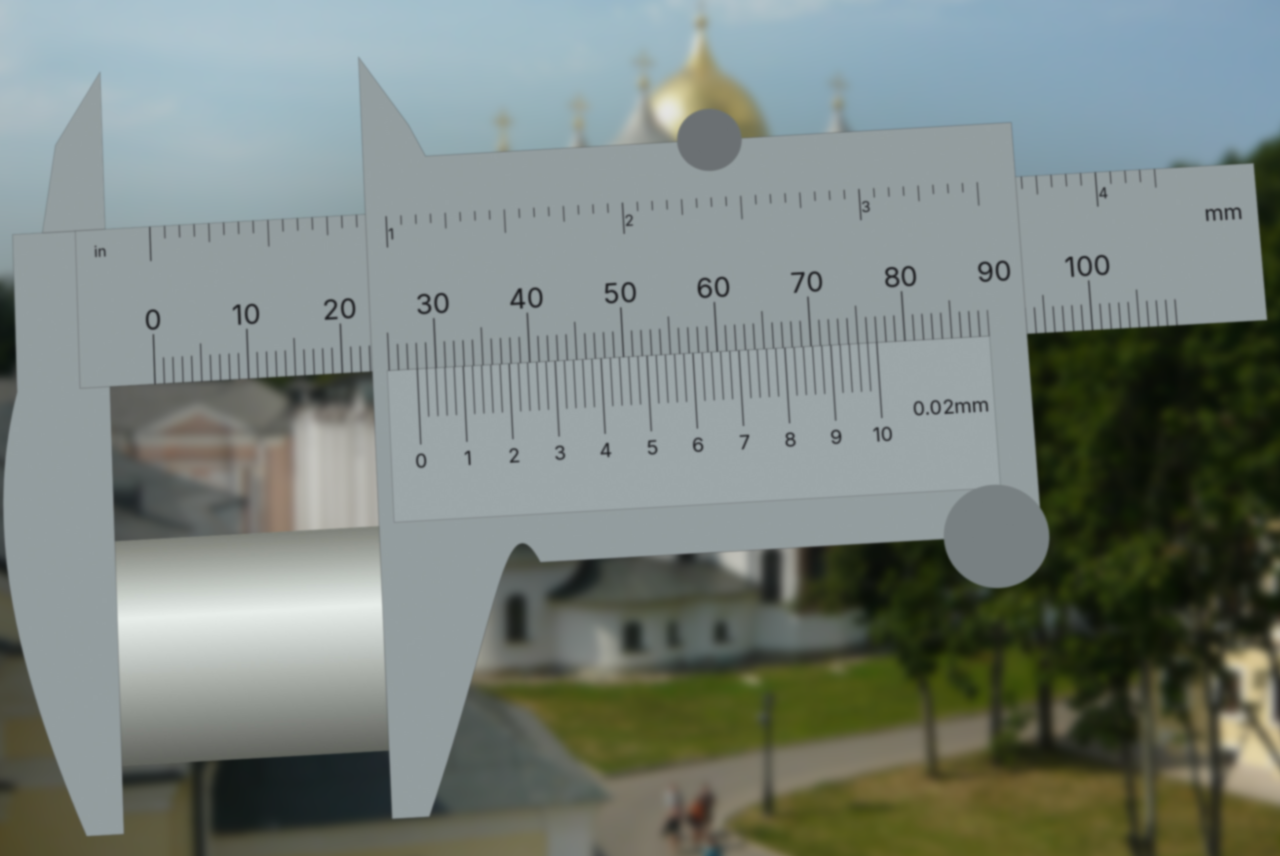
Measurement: 28.0,mm
